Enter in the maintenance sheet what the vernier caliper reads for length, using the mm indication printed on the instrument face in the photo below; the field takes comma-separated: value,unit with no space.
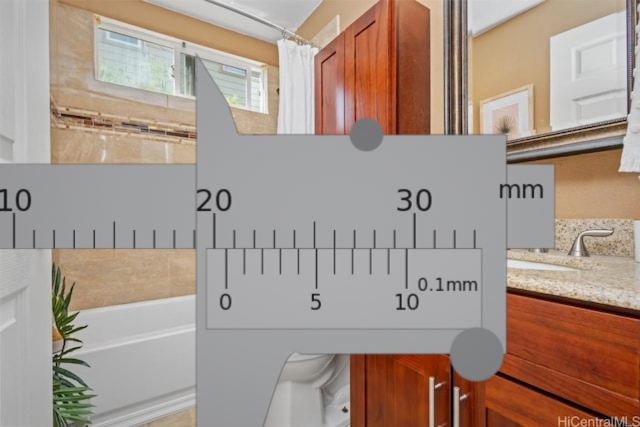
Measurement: 20.6,mm
